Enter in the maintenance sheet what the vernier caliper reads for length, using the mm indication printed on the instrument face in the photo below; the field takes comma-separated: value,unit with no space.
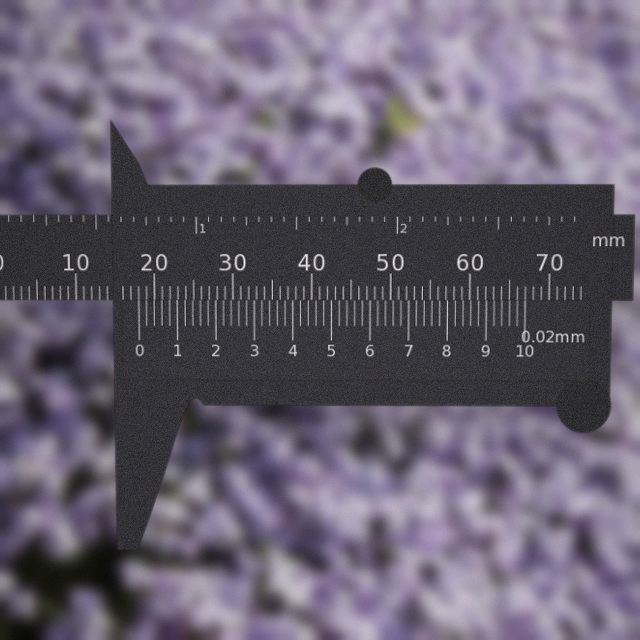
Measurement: 18.0,mm
